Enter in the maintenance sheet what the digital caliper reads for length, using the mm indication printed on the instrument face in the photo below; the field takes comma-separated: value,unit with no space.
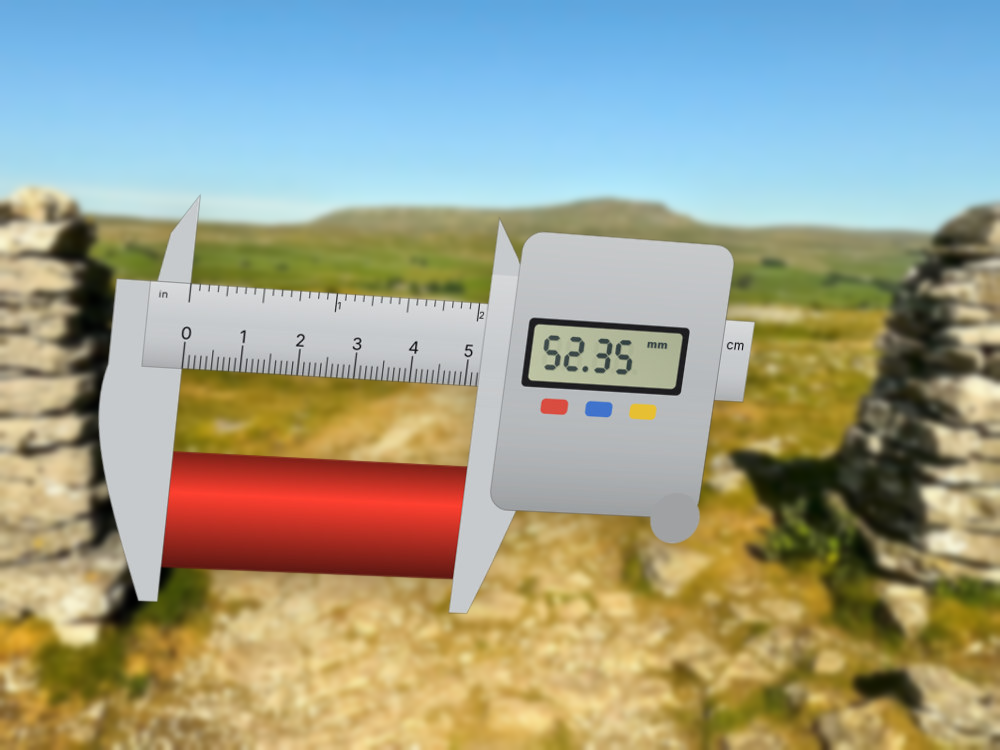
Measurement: 52.35,mm
